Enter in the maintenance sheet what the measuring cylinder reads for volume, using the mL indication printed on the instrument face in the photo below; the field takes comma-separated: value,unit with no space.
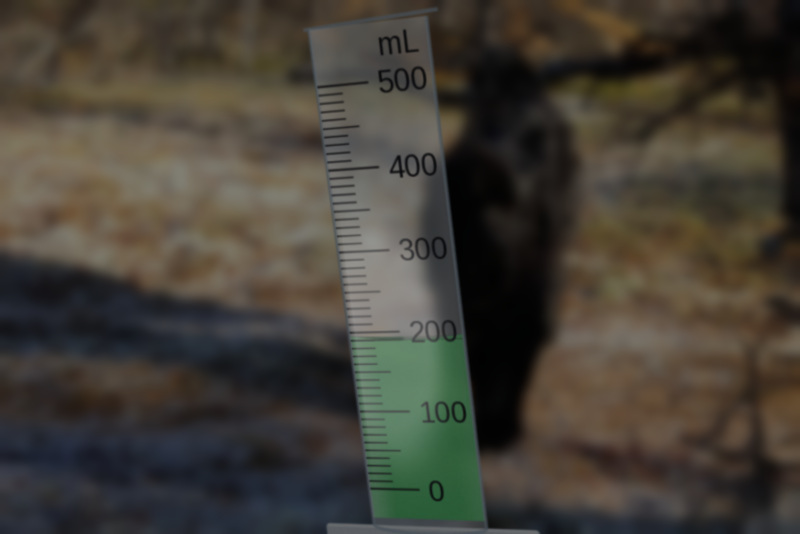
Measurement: 190,mL
